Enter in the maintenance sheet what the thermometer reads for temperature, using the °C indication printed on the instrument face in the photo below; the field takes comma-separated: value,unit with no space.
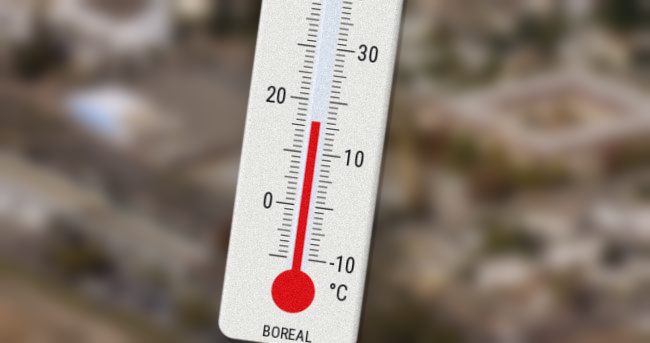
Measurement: 16,°C
